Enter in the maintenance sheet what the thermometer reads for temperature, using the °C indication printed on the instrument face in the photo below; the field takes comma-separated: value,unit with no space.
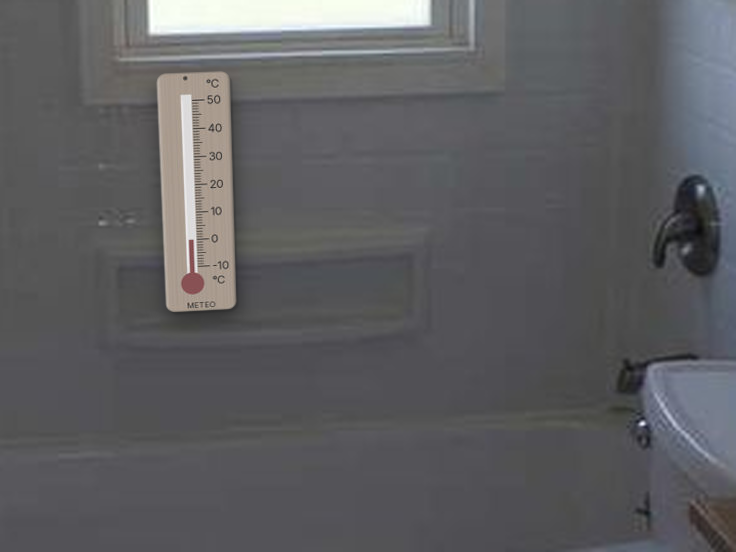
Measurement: 0,°C
